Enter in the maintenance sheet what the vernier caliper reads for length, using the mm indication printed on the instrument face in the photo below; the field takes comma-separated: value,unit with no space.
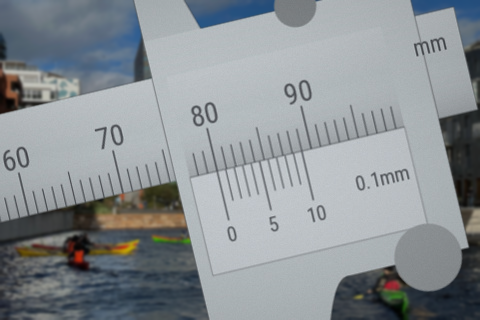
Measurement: 80.0,mm
